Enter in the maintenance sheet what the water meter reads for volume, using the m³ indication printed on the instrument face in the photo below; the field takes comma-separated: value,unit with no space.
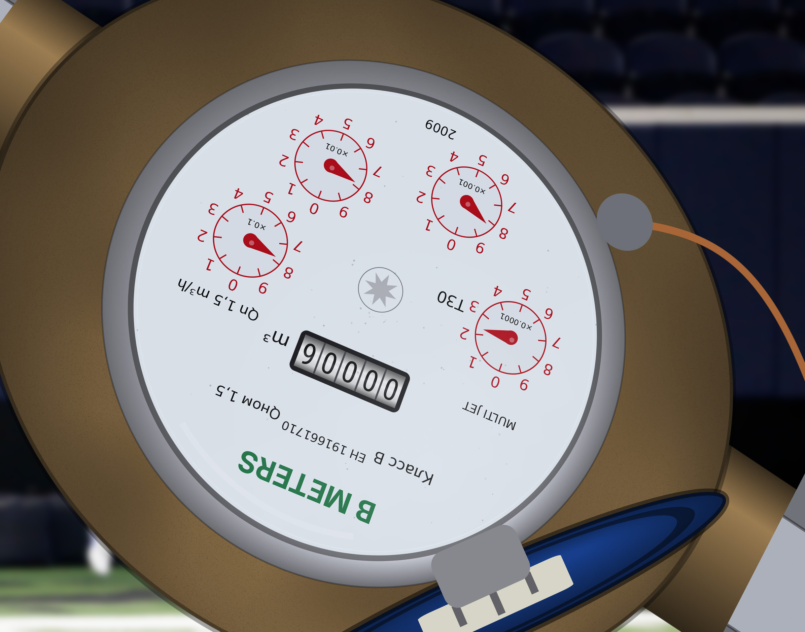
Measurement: 6.7782,m³
